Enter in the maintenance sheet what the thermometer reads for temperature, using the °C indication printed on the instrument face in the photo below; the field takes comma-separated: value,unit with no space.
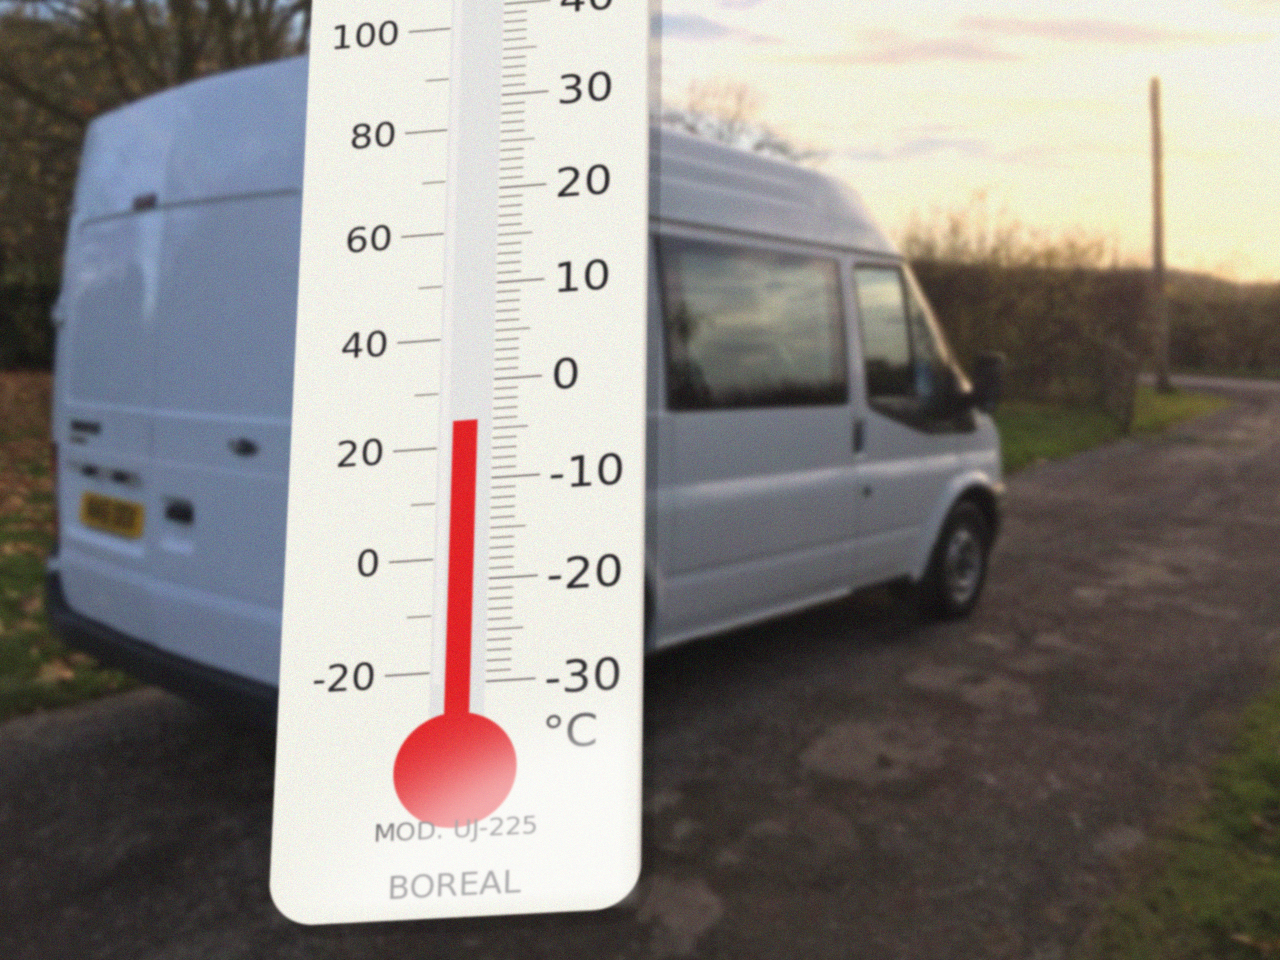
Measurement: -4,°C
